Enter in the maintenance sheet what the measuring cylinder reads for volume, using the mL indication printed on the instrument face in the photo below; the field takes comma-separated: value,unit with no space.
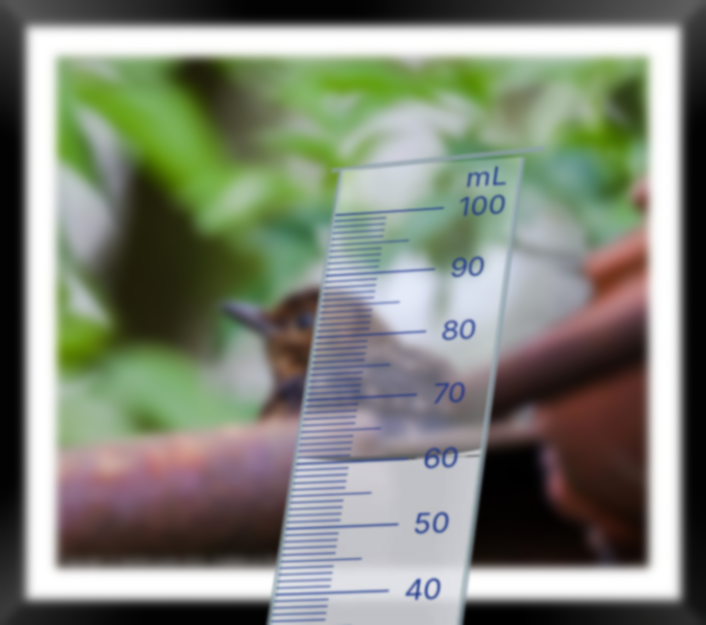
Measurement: 60,mL
